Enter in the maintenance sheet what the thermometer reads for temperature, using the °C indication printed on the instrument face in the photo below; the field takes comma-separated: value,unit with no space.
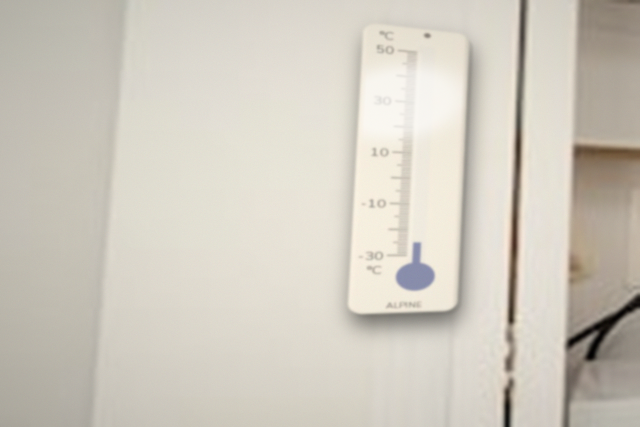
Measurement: -25,°C
